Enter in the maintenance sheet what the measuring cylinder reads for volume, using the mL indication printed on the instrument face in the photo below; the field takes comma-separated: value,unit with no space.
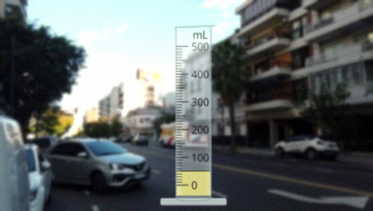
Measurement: 50,mL
